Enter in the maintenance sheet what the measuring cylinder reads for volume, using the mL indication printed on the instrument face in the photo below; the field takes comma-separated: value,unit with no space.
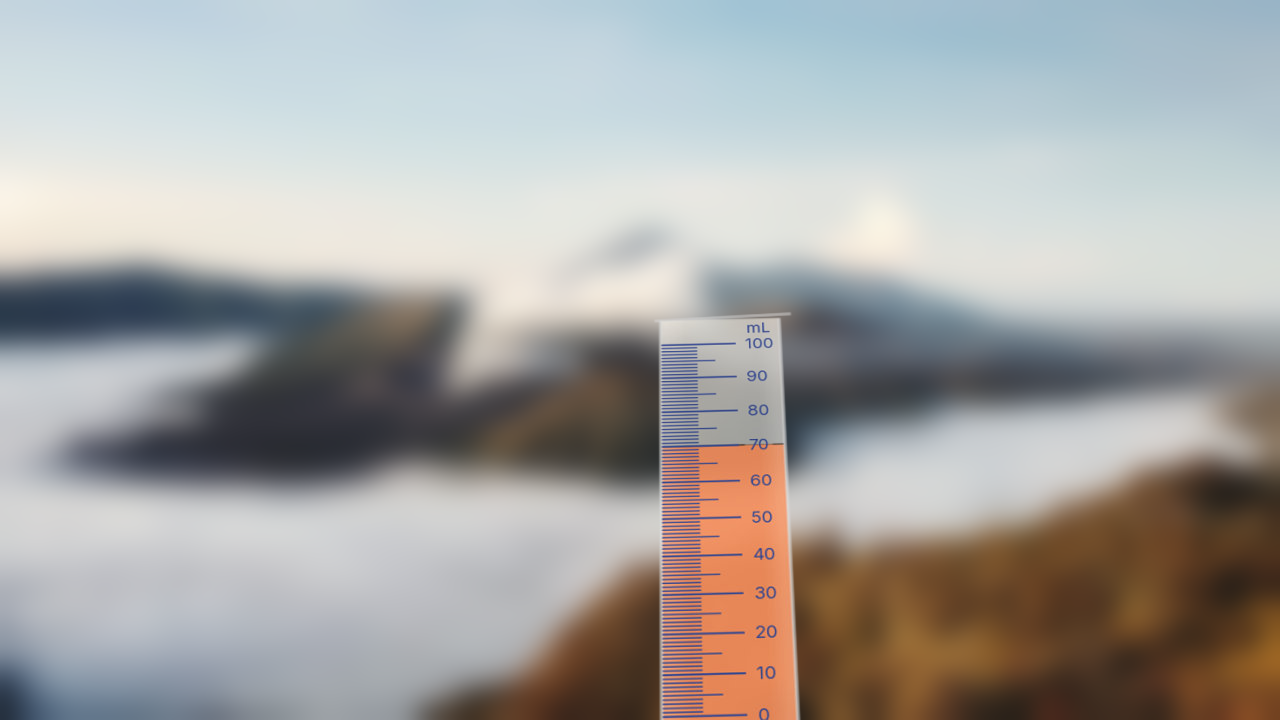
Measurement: 70,mL
